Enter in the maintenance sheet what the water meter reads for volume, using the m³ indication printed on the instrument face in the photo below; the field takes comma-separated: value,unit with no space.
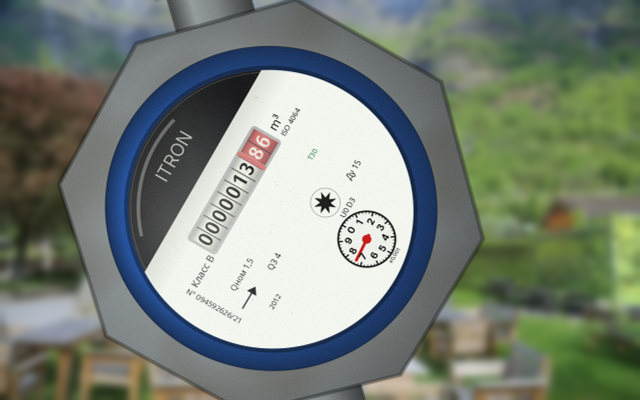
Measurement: 13.867,m³
